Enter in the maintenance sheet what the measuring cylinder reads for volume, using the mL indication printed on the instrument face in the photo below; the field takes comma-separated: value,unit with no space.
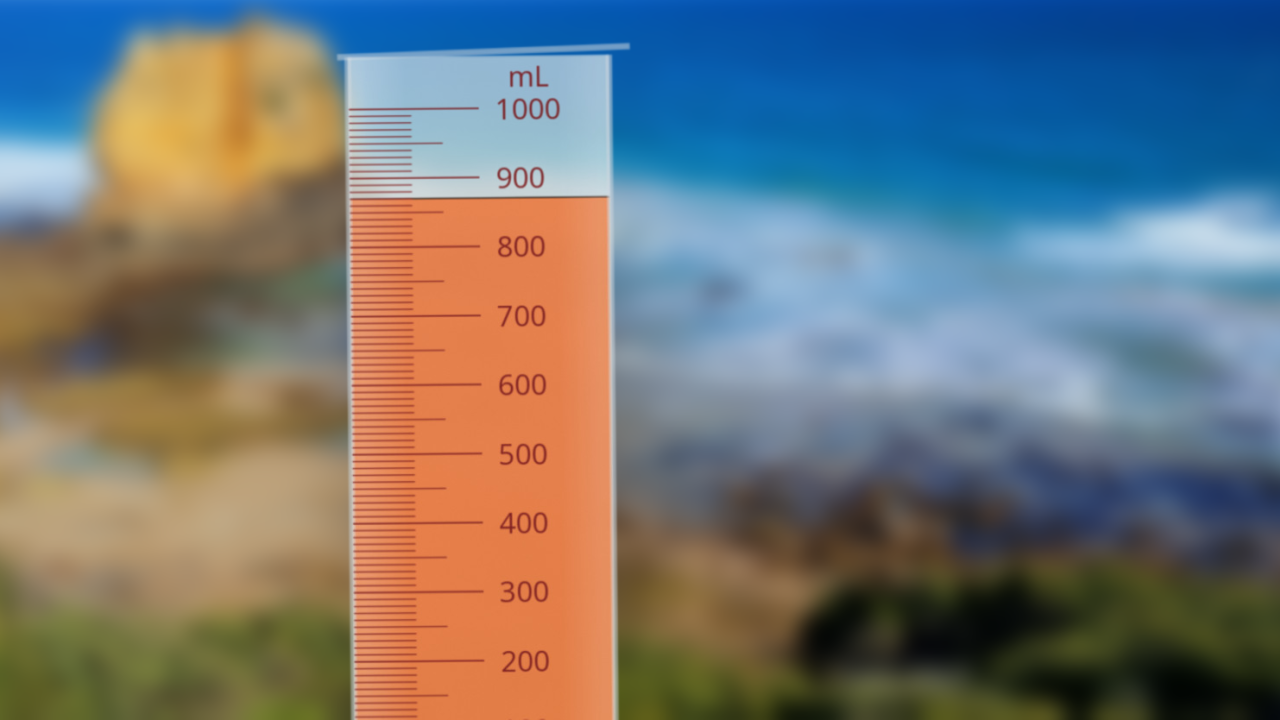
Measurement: 870,mL
